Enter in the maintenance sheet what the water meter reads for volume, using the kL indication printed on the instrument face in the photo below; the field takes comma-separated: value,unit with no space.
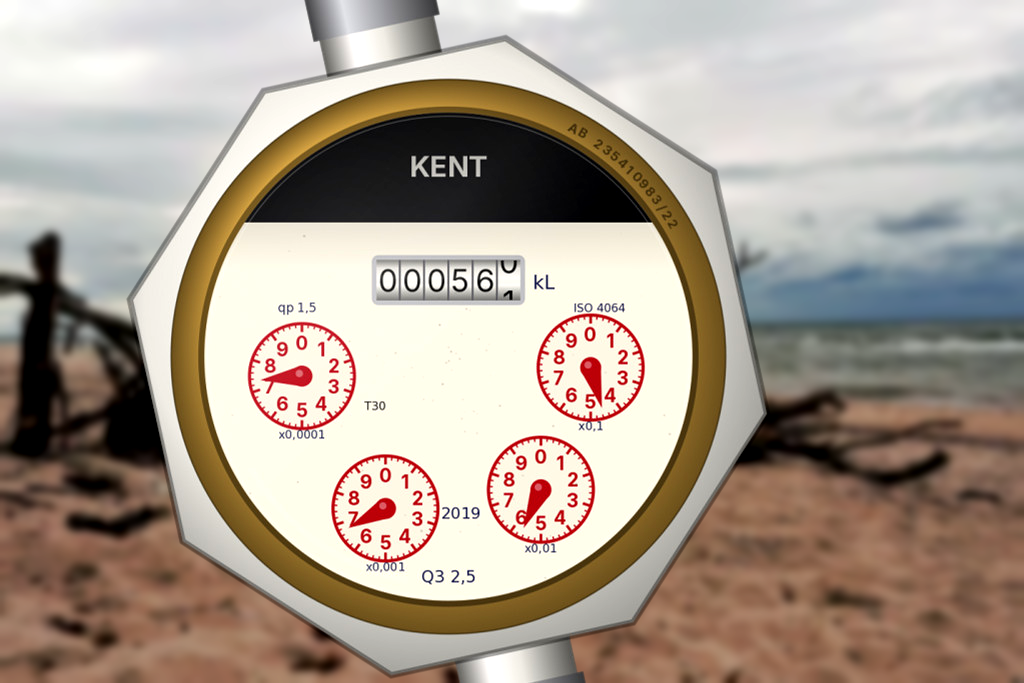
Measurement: 560.4567,kL
